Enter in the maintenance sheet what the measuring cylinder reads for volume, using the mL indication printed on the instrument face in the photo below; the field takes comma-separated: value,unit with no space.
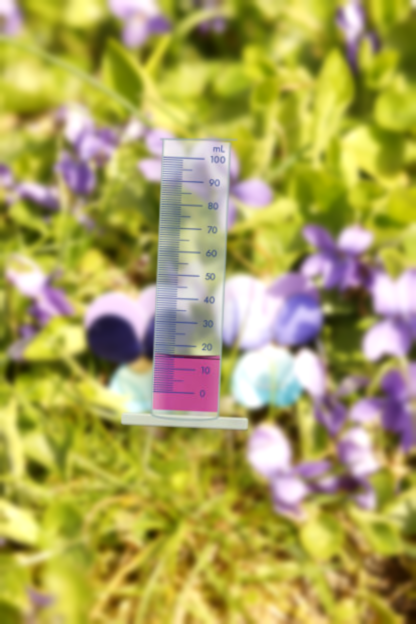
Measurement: 15,mL
